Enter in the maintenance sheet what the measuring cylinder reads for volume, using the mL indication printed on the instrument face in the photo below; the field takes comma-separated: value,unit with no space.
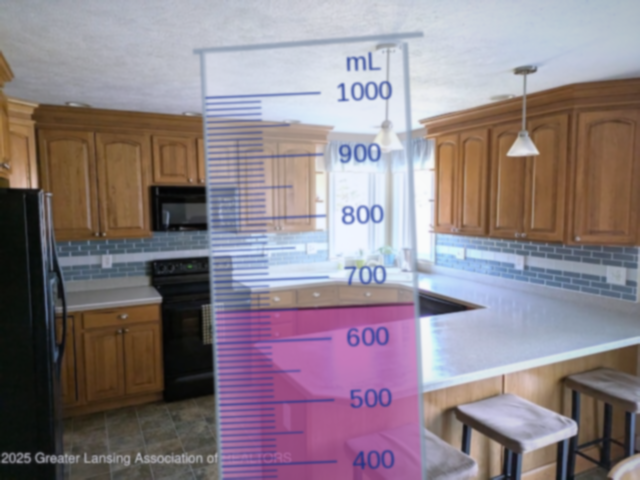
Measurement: 650,mL
